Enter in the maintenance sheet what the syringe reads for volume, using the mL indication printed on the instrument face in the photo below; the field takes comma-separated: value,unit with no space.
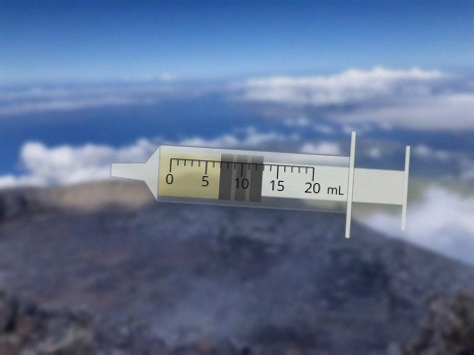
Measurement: 7,mL
